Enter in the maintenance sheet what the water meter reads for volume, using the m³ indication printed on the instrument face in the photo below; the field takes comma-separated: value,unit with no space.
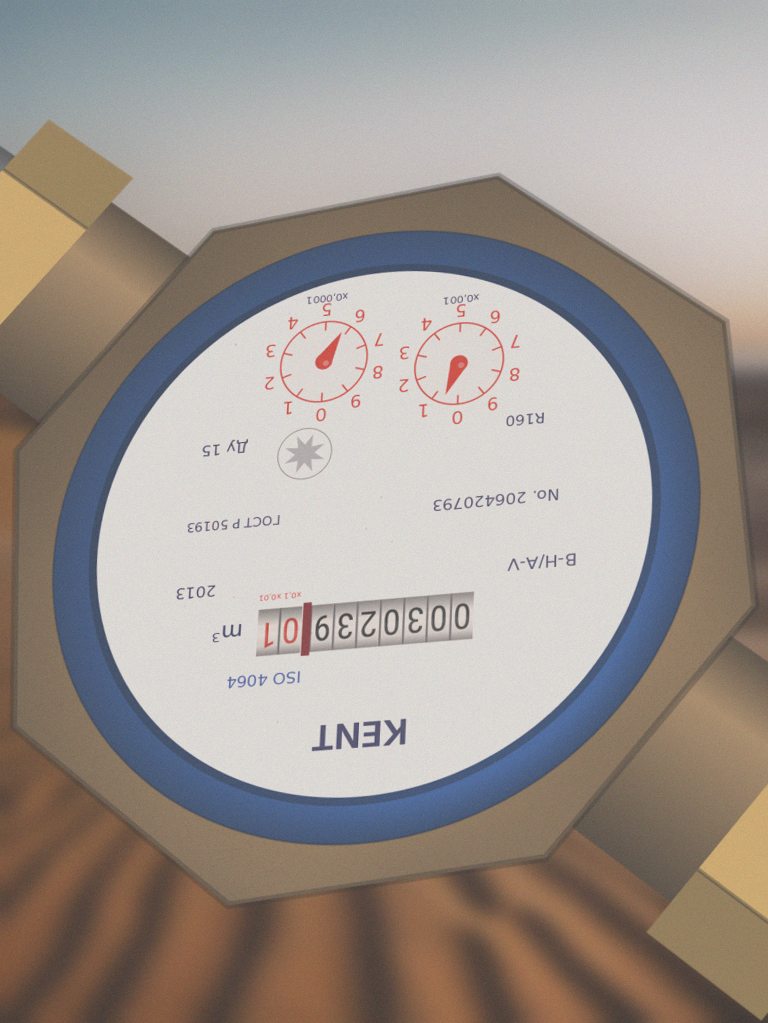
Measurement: 30239.0105,m³
